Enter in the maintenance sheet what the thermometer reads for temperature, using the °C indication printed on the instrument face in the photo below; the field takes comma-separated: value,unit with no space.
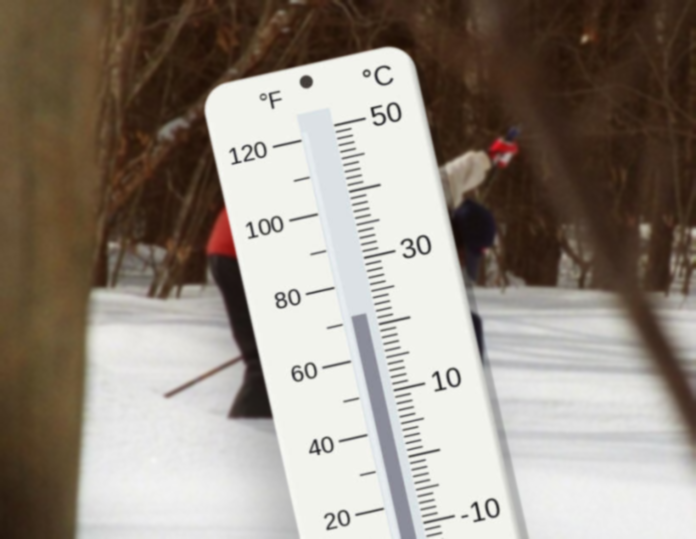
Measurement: 22,°C
